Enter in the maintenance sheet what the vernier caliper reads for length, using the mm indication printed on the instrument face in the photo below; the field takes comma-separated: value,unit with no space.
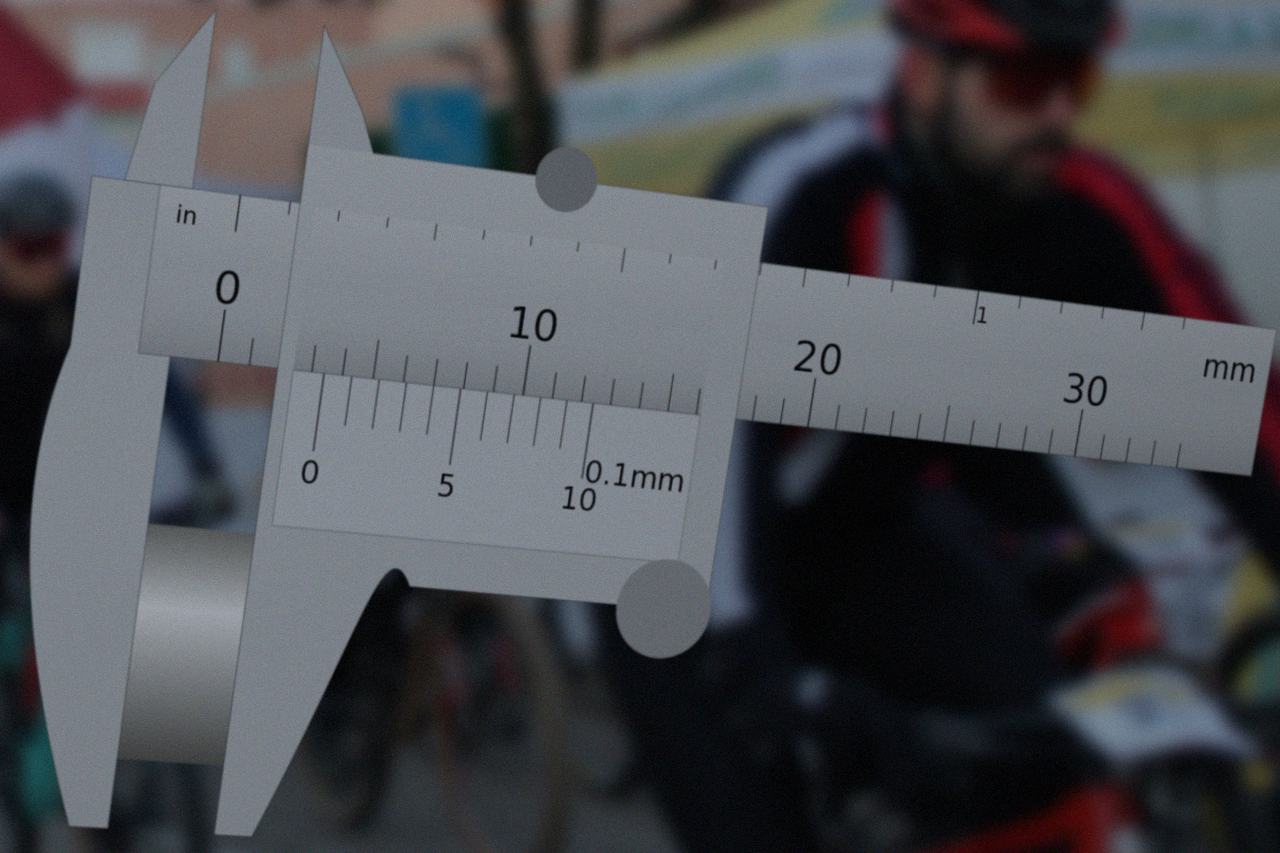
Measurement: 3.4,mm
